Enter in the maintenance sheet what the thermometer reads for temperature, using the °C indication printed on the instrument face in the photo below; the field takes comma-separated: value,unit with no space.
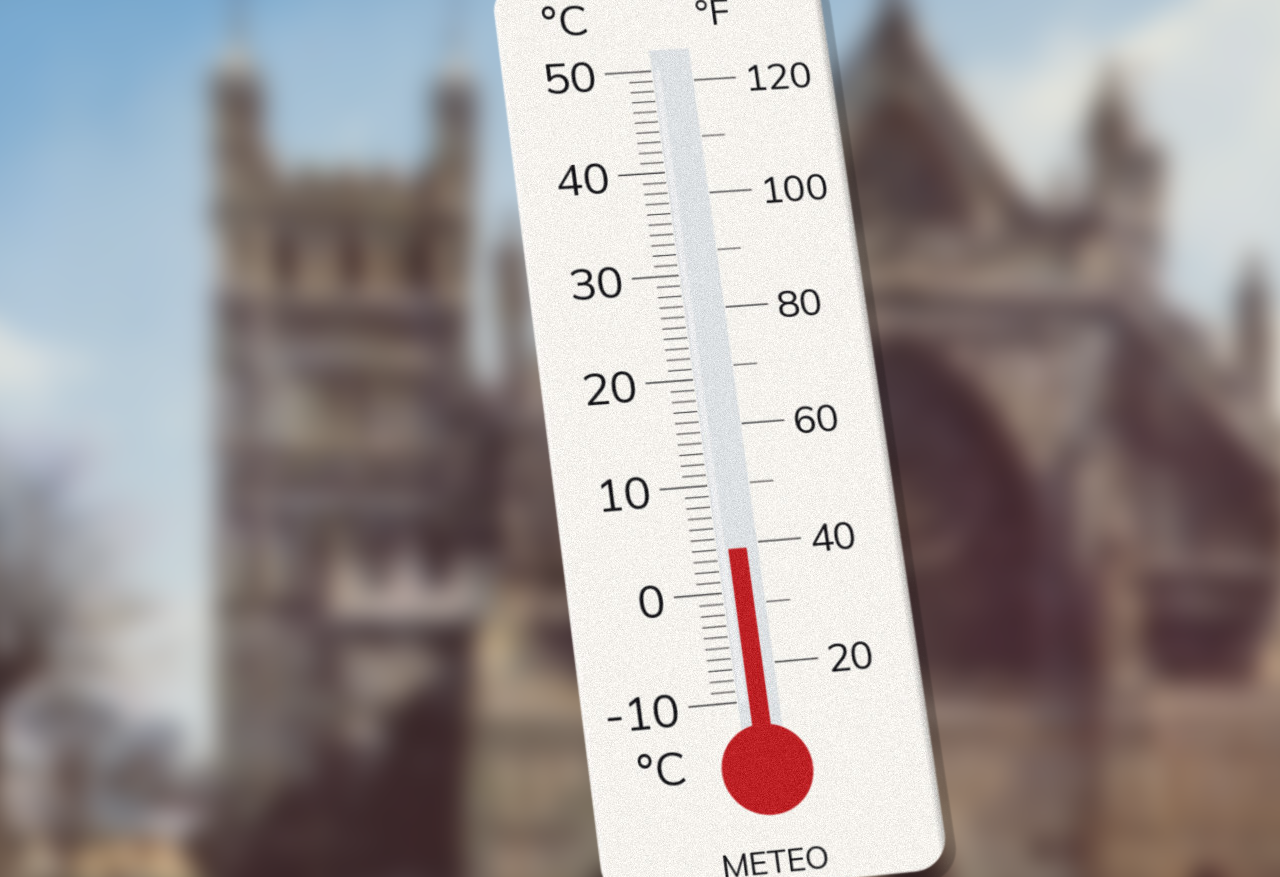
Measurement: 4,°C
